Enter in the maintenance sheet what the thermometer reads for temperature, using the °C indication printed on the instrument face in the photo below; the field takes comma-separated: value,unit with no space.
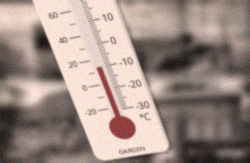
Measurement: -10,°C
